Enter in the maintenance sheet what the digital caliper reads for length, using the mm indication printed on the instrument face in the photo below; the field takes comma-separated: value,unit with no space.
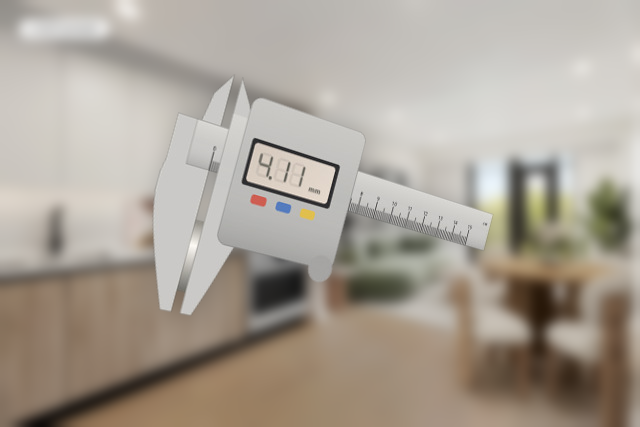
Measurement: 4.11,mm
